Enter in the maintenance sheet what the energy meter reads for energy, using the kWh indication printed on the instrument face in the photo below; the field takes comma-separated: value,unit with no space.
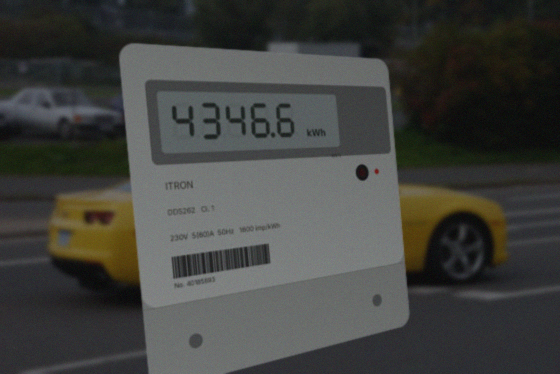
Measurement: 4346.6,kWh
